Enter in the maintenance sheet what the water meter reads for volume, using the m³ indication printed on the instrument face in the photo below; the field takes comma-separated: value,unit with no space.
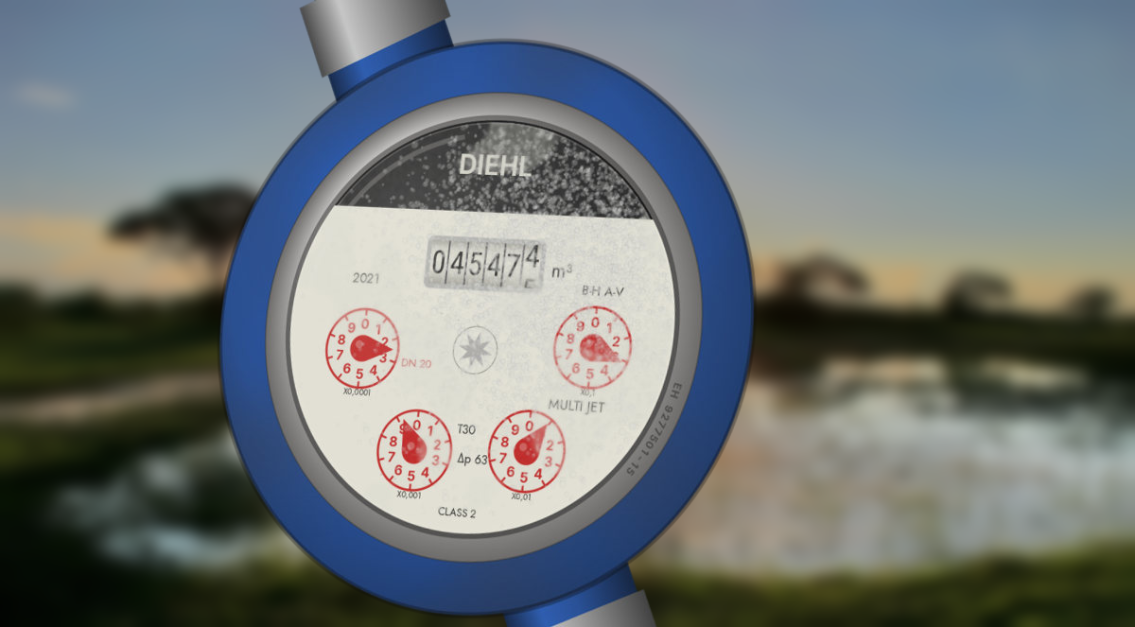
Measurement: 45474.3092,m³
